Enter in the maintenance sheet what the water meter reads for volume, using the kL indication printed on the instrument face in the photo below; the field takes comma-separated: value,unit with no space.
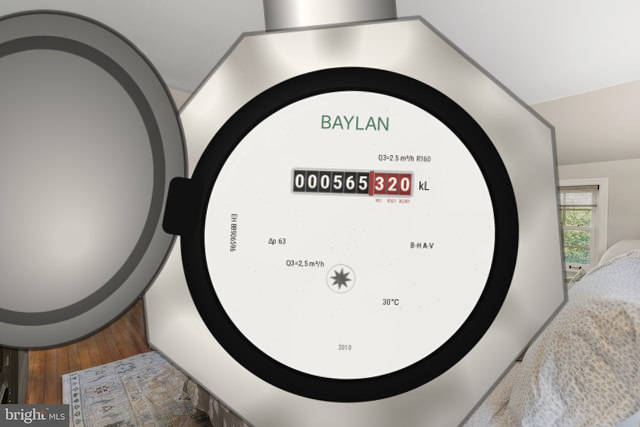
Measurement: 565.320,kL
